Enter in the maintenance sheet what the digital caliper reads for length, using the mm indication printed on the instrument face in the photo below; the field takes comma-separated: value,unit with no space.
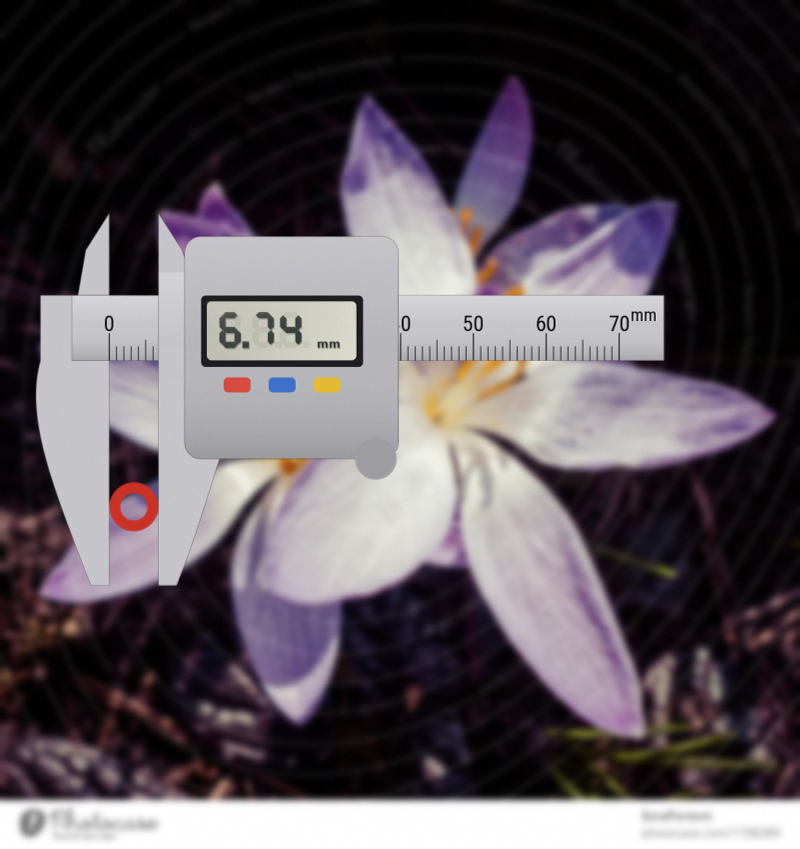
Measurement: 6.74,mm
